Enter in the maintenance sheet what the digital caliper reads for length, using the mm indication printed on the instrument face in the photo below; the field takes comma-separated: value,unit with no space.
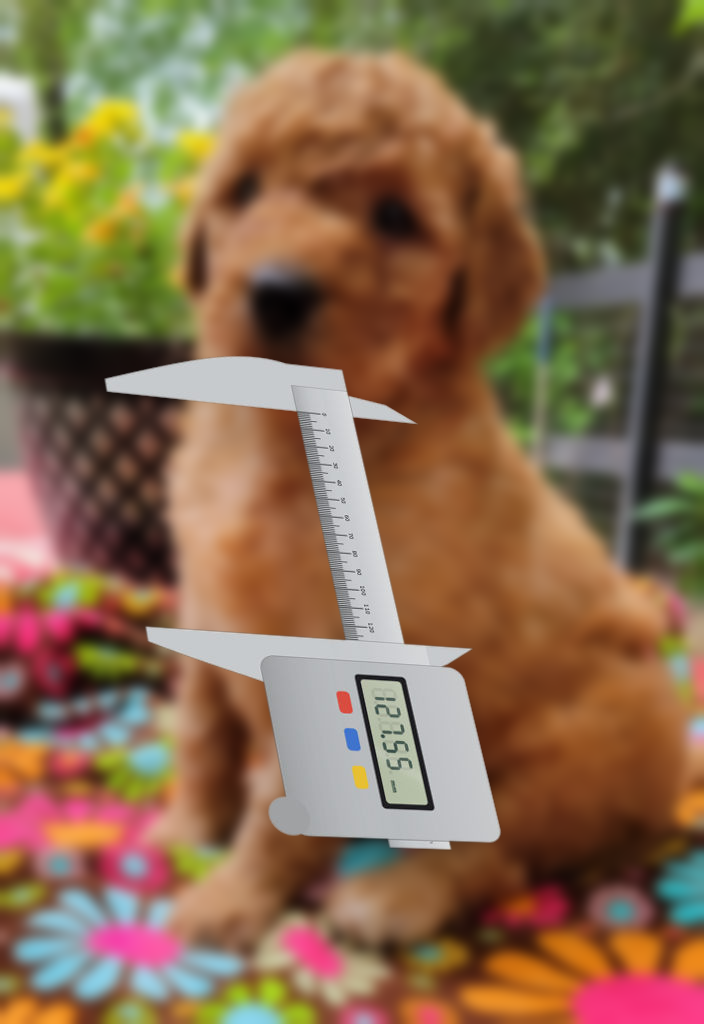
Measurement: 127.55,mm
